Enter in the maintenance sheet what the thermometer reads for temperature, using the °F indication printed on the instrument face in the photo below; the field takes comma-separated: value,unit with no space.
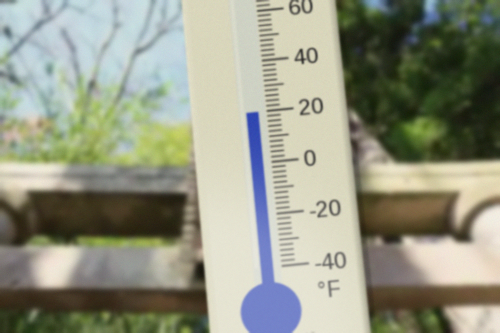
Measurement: 20,°F
